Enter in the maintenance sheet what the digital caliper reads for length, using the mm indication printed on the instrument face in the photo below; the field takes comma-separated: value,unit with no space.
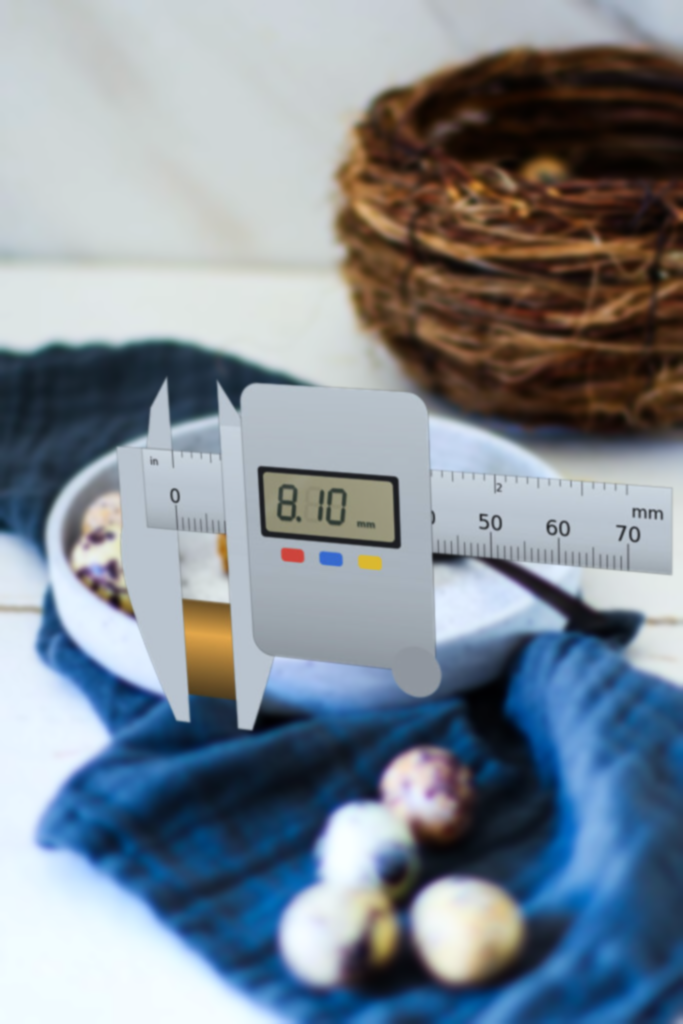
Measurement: 8.10,mm
